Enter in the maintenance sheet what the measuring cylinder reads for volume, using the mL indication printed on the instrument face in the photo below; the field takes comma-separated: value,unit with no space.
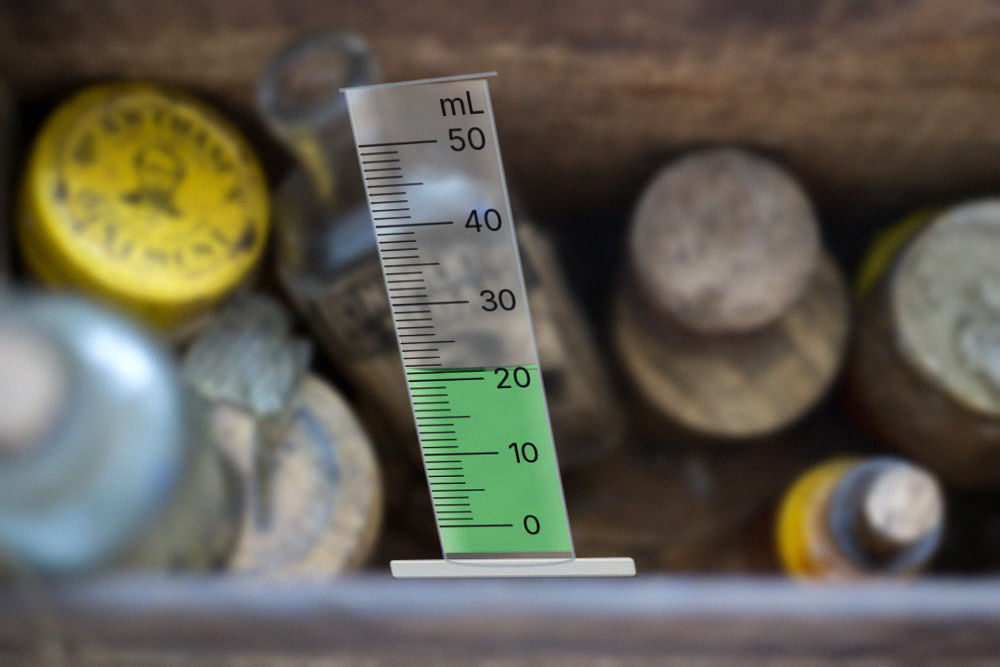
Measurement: 21,mL
